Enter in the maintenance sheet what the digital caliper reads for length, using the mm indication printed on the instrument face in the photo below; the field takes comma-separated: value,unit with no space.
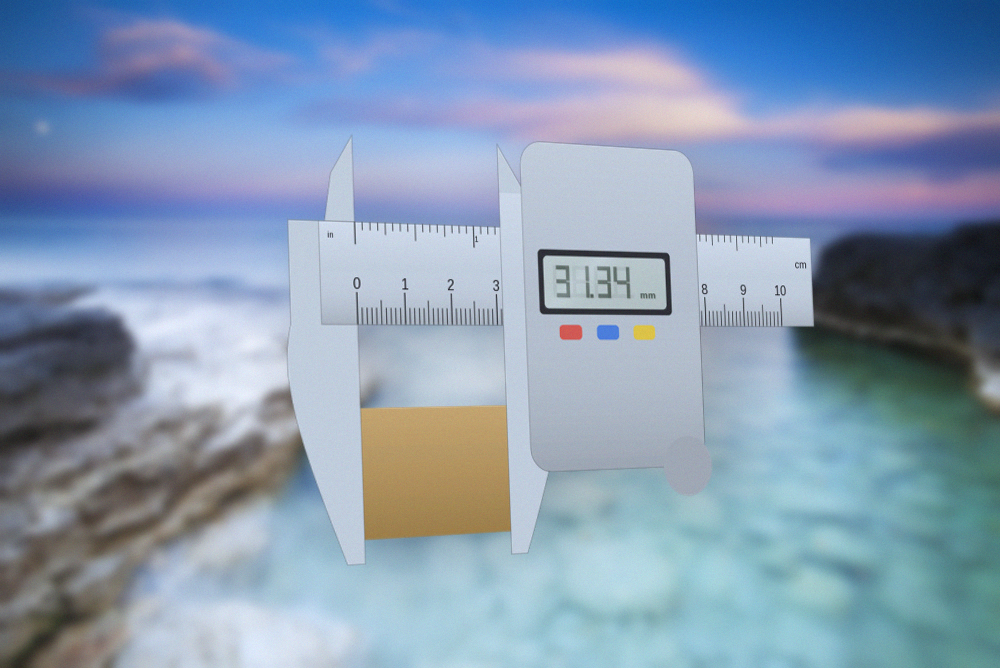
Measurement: 31.34,mm
